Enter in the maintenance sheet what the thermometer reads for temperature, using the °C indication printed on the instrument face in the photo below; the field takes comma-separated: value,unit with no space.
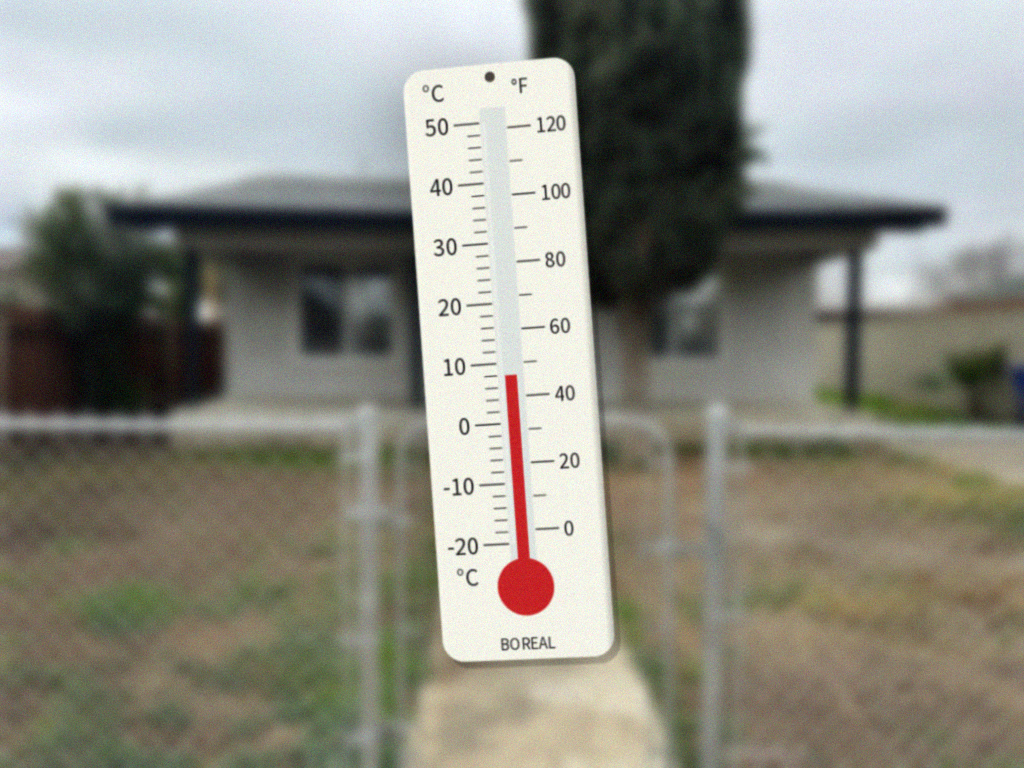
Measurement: 8,°C
